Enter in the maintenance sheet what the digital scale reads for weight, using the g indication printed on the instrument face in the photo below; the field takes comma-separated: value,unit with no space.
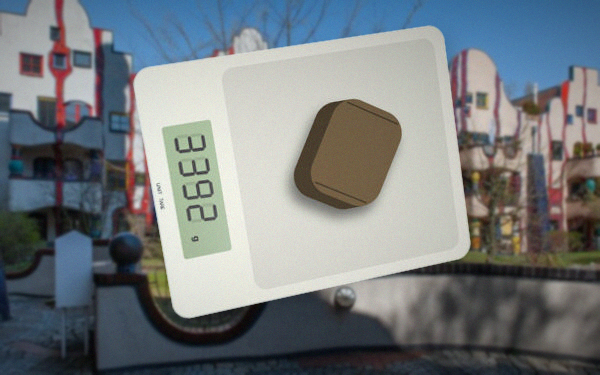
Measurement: 3392,g
